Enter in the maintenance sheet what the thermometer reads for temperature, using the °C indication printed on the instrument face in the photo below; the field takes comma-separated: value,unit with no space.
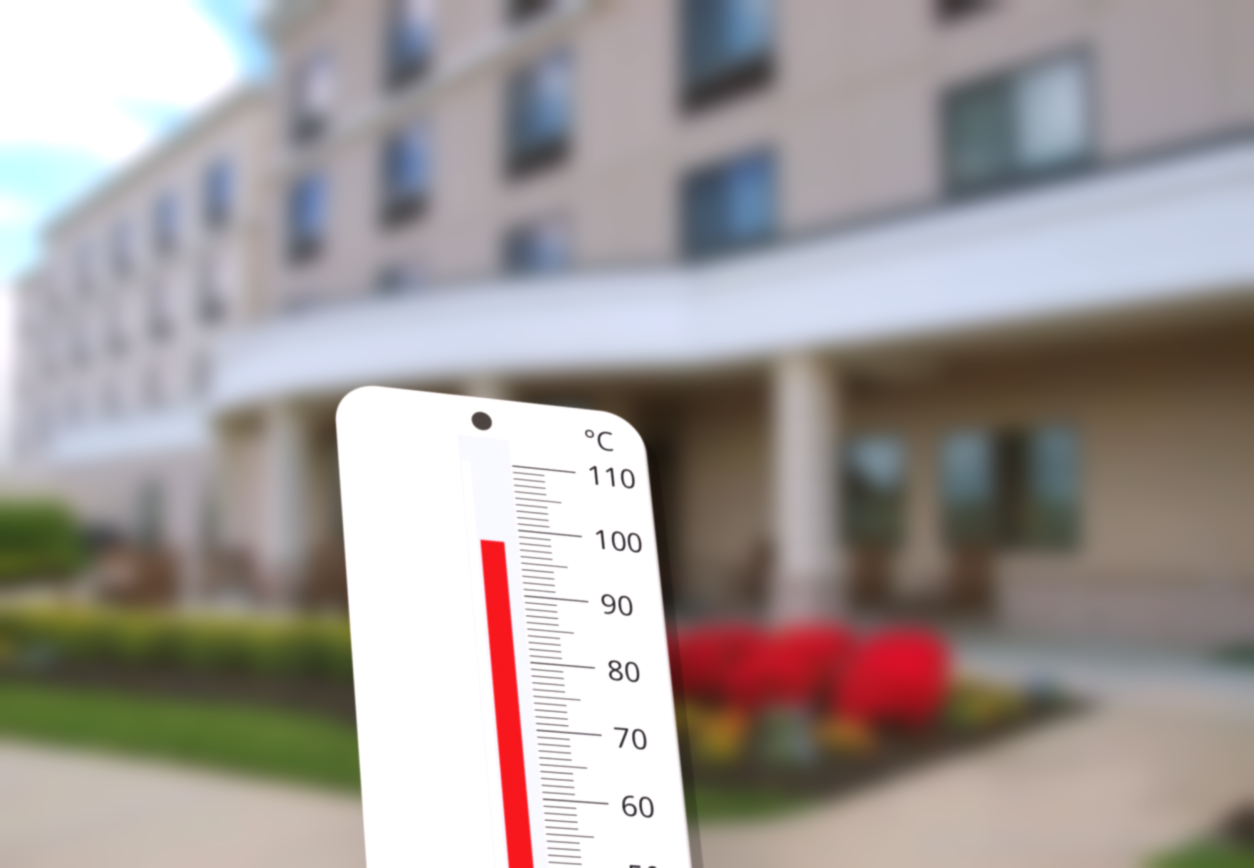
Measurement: 98,°C
